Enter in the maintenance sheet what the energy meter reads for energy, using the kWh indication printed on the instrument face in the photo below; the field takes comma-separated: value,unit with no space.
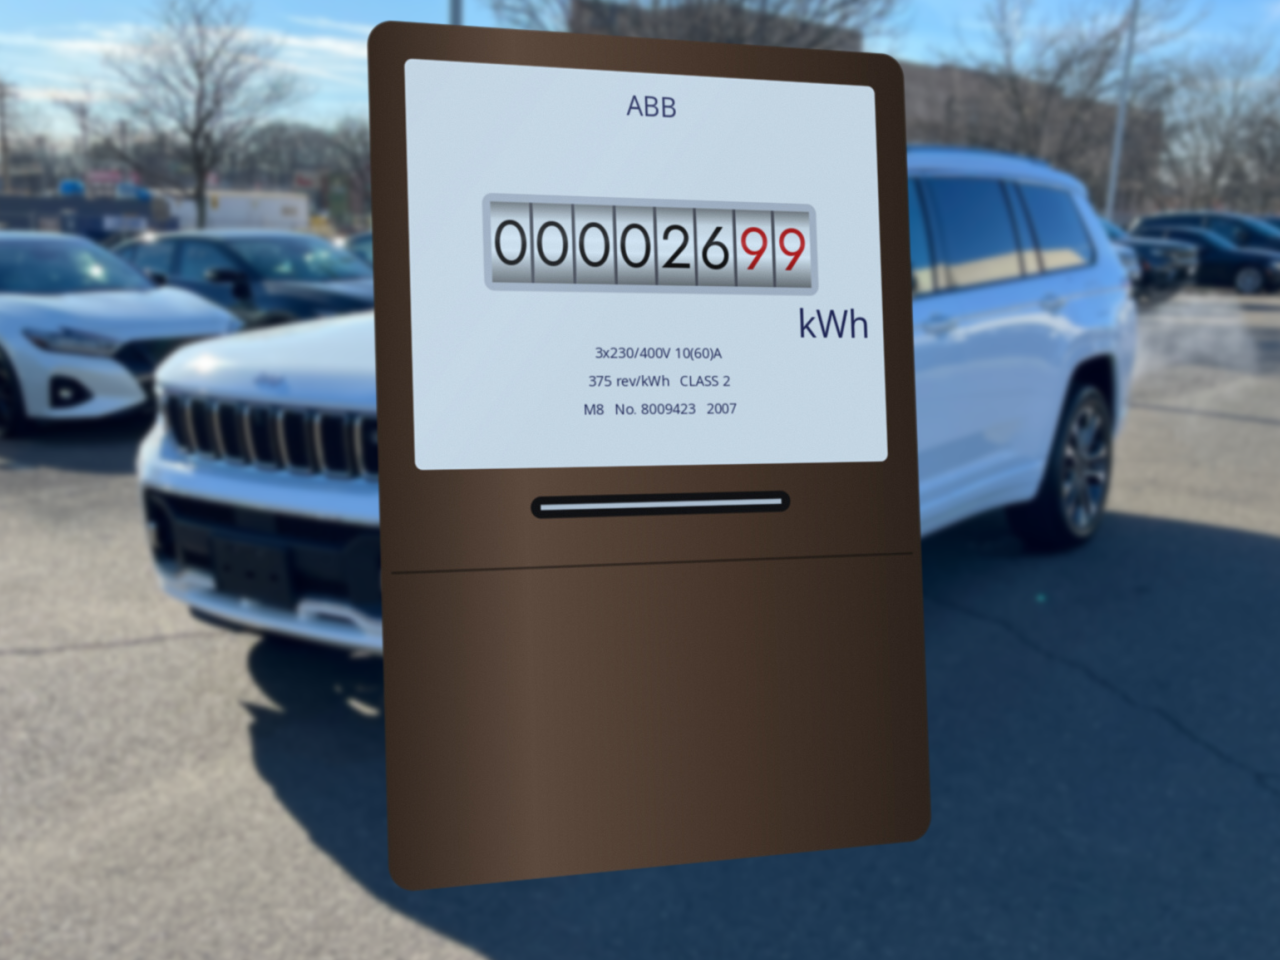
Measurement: 26.99,kWh
